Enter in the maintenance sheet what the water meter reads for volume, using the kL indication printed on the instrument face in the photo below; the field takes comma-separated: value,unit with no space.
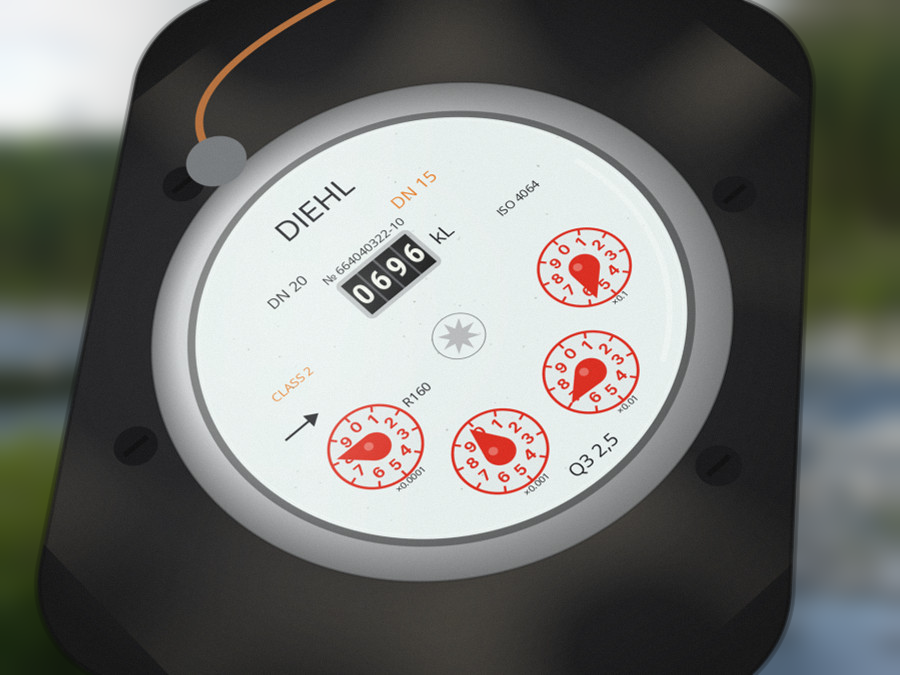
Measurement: 696.5698,kL
